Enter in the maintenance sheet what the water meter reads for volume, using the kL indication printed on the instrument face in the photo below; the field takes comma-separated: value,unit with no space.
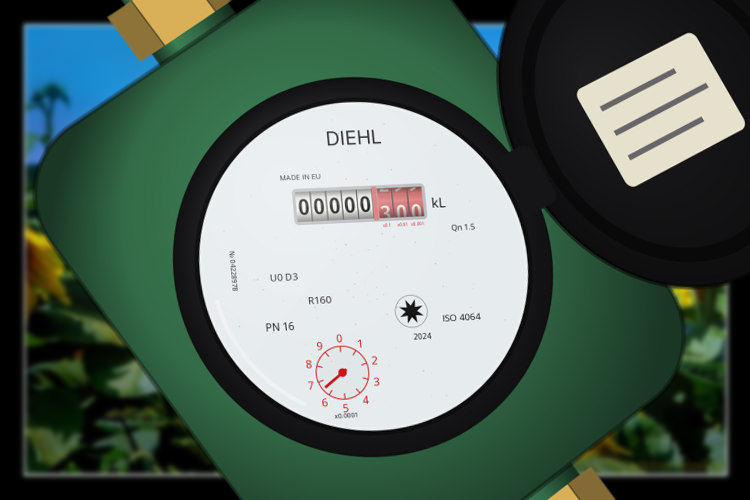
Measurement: 0.2996,kL
